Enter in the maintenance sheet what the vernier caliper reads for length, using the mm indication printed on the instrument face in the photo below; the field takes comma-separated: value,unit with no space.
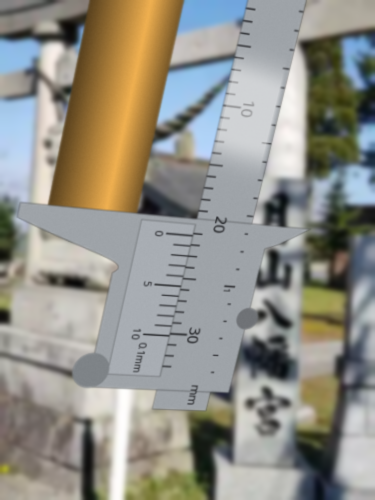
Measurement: 21.2,mm
